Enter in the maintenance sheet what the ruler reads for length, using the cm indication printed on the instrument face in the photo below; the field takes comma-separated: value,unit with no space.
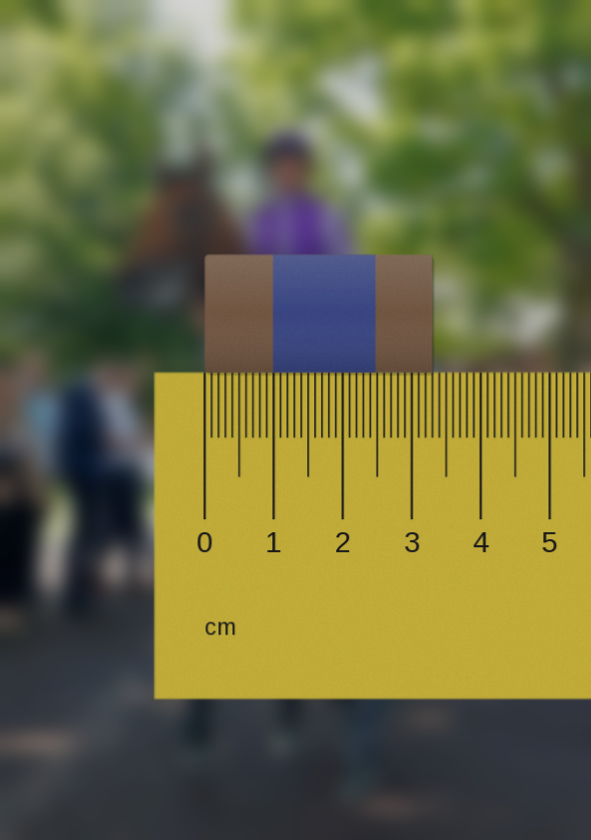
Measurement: 3.3,cm
